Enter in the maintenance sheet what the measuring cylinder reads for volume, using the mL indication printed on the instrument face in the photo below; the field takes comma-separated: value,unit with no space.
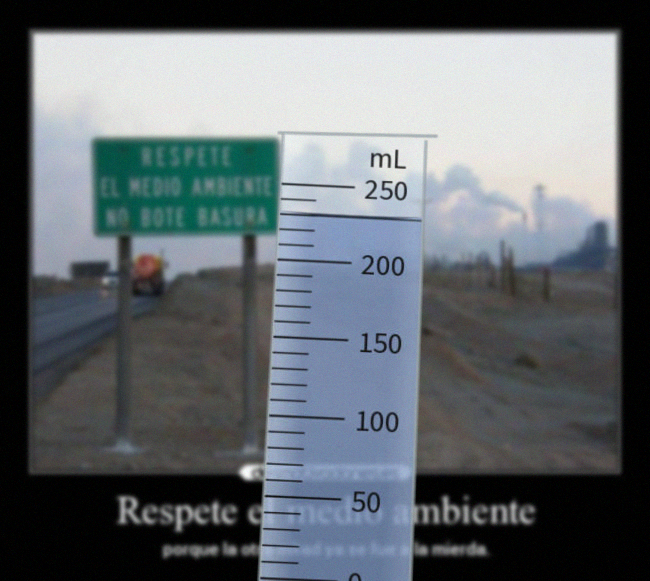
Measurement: 230,mL
